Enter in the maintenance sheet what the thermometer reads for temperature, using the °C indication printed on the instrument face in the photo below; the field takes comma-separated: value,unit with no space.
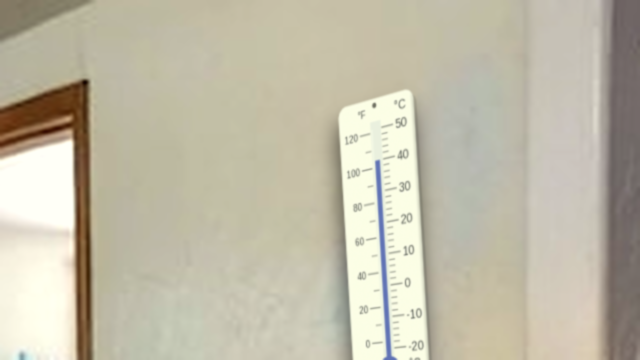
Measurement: 40,°C
